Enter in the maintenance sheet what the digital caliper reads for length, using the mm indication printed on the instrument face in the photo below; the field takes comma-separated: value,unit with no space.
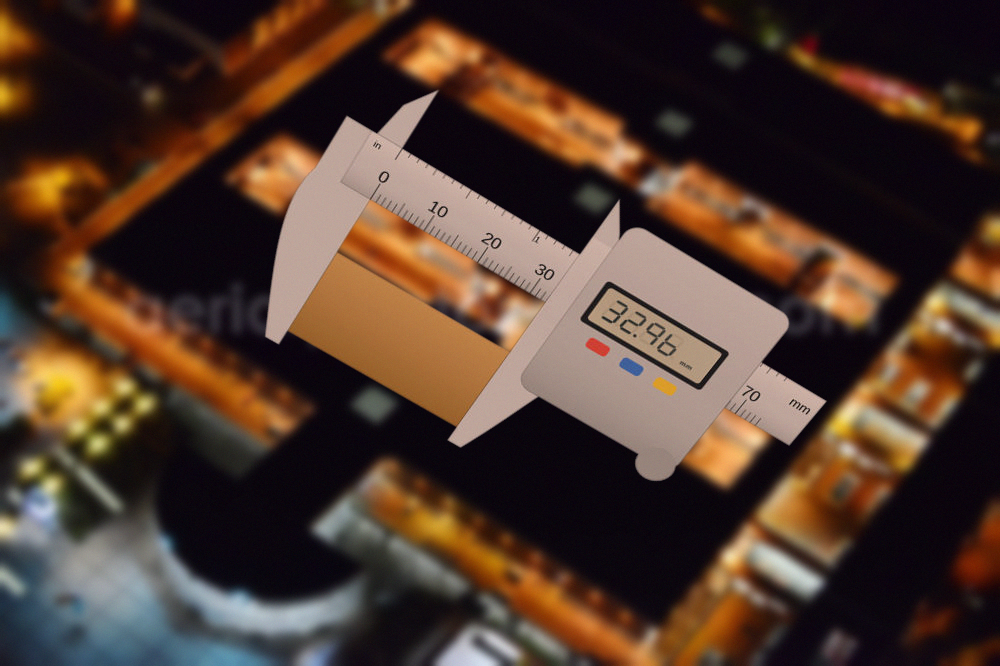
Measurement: 32.96,mm
